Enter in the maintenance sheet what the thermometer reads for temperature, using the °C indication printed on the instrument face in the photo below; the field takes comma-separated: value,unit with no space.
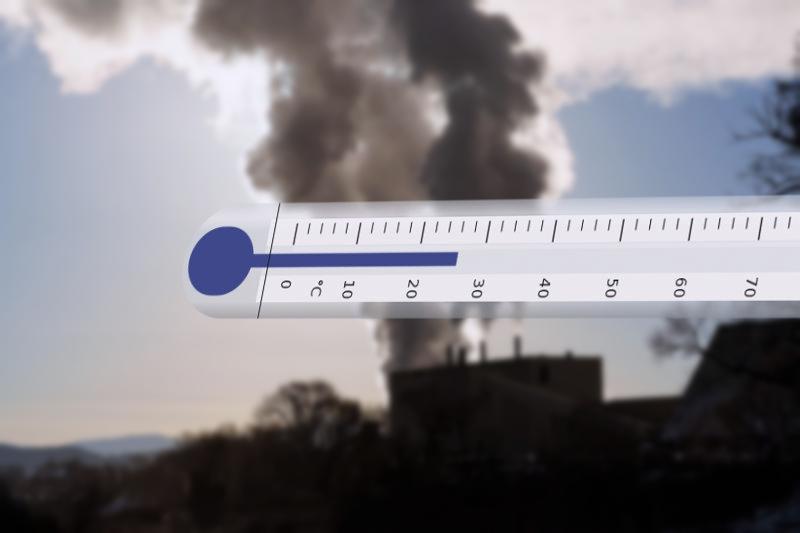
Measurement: 26,°C
